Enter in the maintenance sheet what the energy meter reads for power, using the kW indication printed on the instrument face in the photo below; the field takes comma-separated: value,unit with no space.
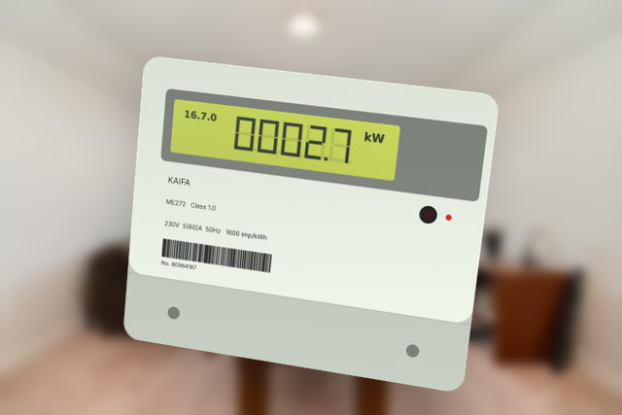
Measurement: 2.7,kW
